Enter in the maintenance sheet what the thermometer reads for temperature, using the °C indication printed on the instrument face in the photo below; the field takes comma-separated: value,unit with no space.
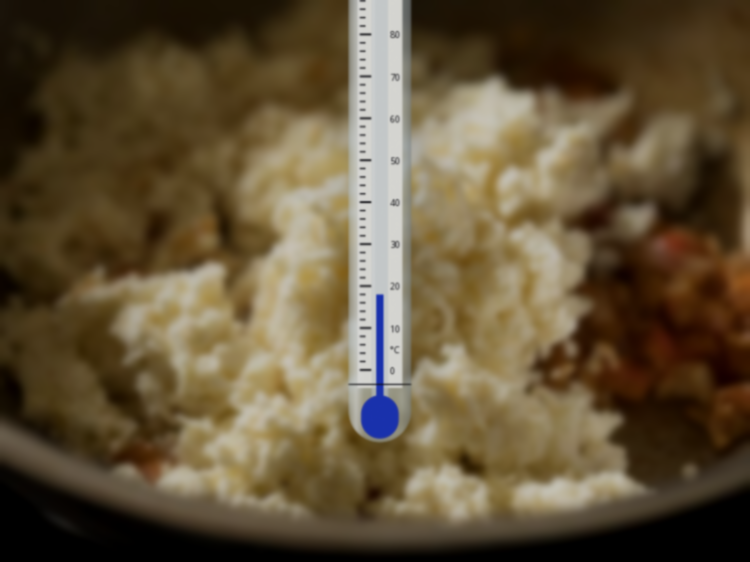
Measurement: 18,°C
